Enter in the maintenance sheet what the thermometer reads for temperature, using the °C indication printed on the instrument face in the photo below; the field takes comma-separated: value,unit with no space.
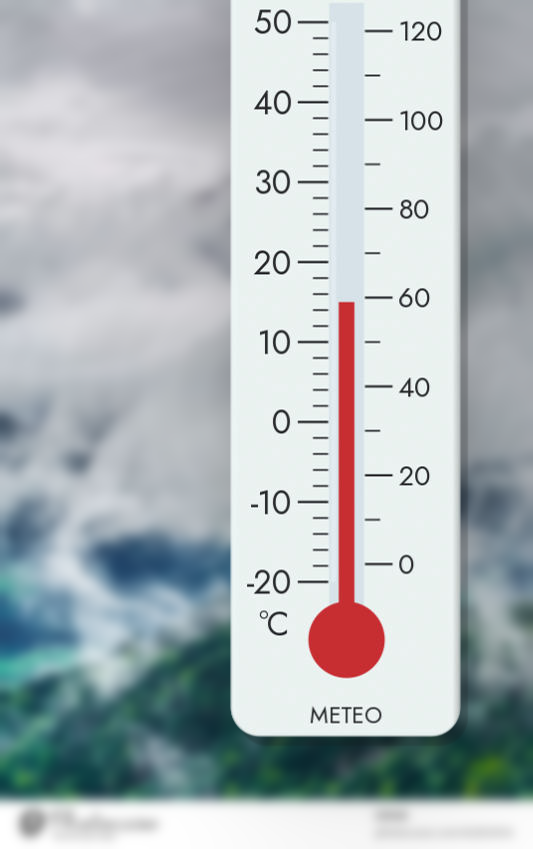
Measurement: 15,°C
